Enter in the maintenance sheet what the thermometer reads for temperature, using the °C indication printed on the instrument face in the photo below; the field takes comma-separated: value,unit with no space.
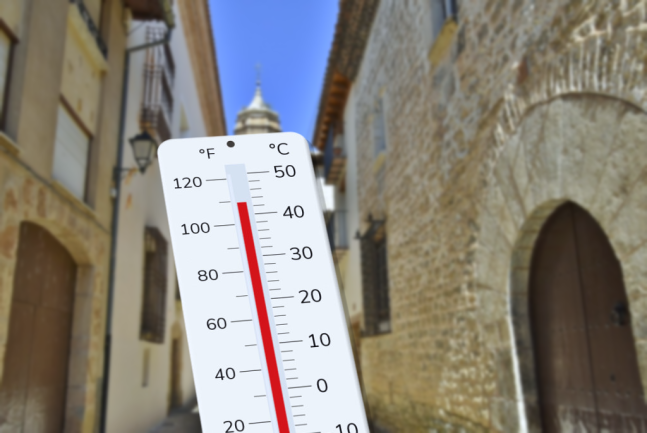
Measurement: 43,°C
